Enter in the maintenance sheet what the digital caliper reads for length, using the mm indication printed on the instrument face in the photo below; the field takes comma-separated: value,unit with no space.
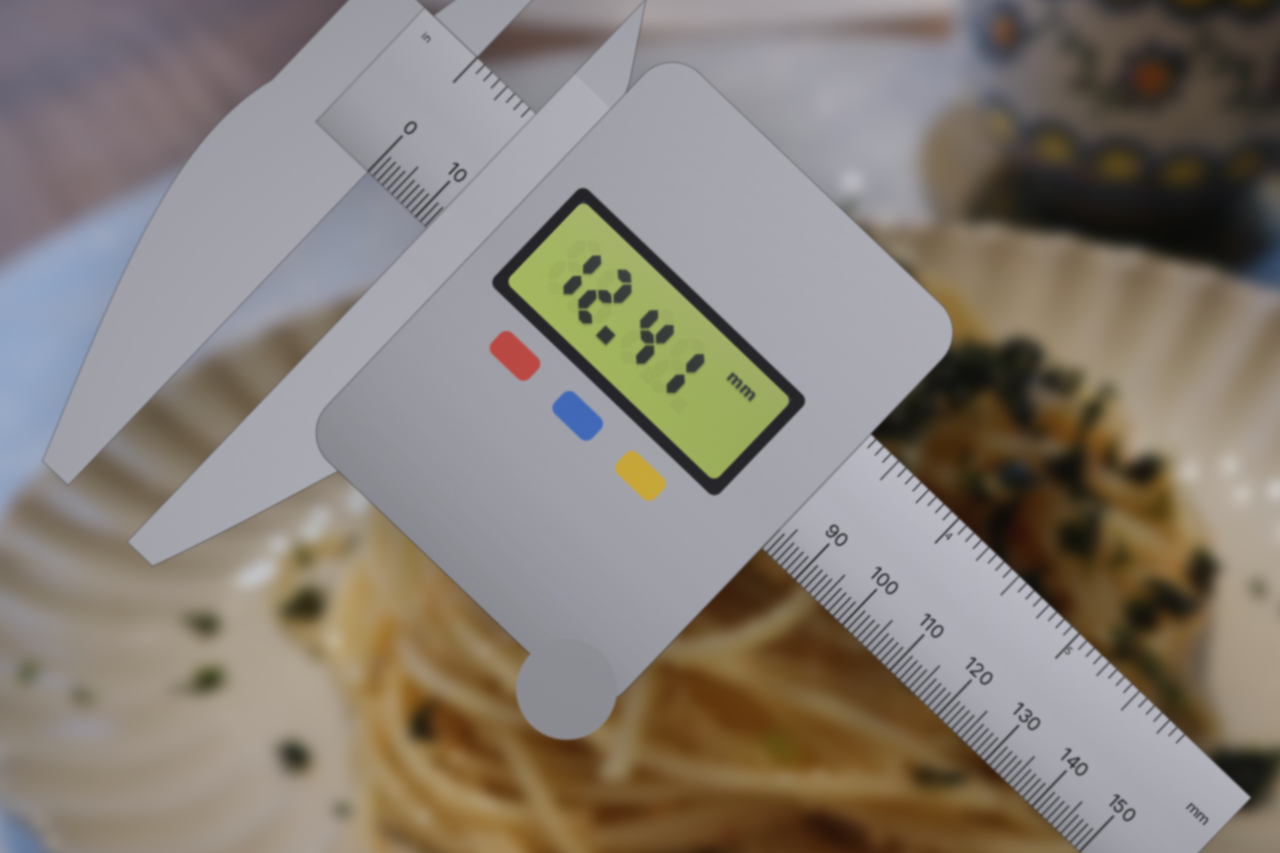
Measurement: 12.41,mm
